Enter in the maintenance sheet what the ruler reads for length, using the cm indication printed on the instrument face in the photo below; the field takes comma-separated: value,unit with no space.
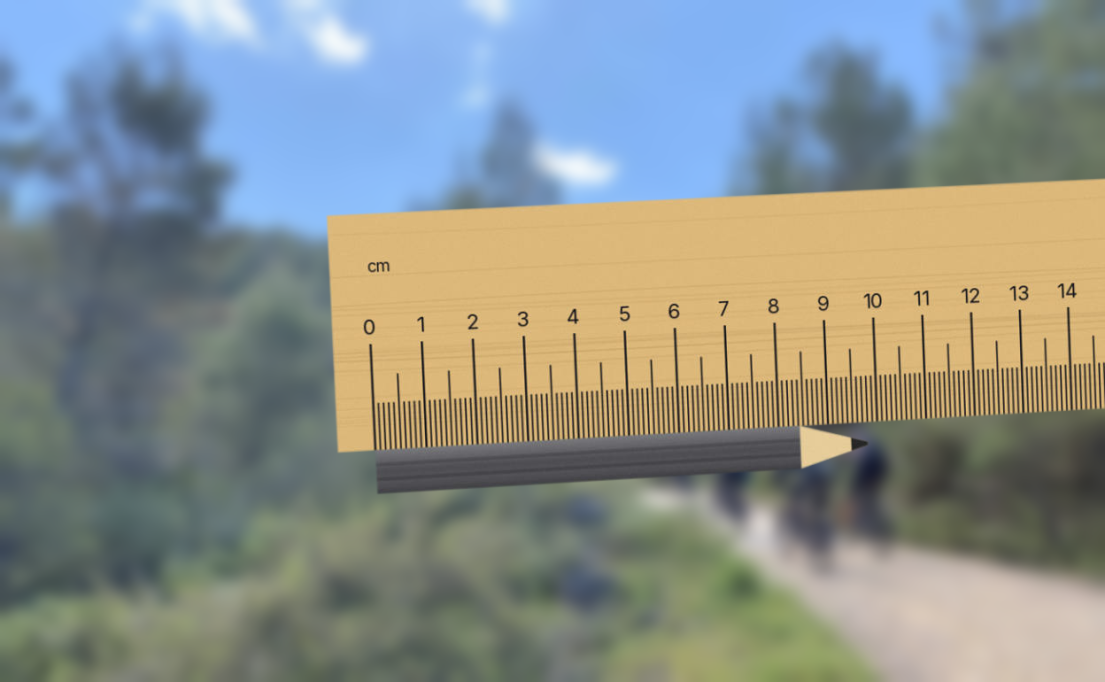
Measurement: 9.8,cm
